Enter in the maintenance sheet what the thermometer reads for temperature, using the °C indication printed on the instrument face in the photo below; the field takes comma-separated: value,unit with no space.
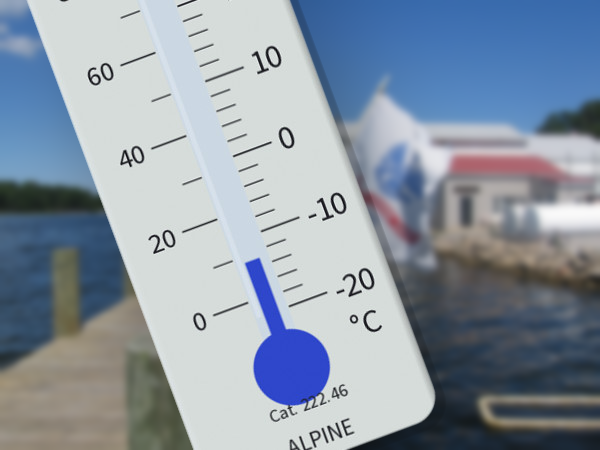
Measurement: -13,°C
